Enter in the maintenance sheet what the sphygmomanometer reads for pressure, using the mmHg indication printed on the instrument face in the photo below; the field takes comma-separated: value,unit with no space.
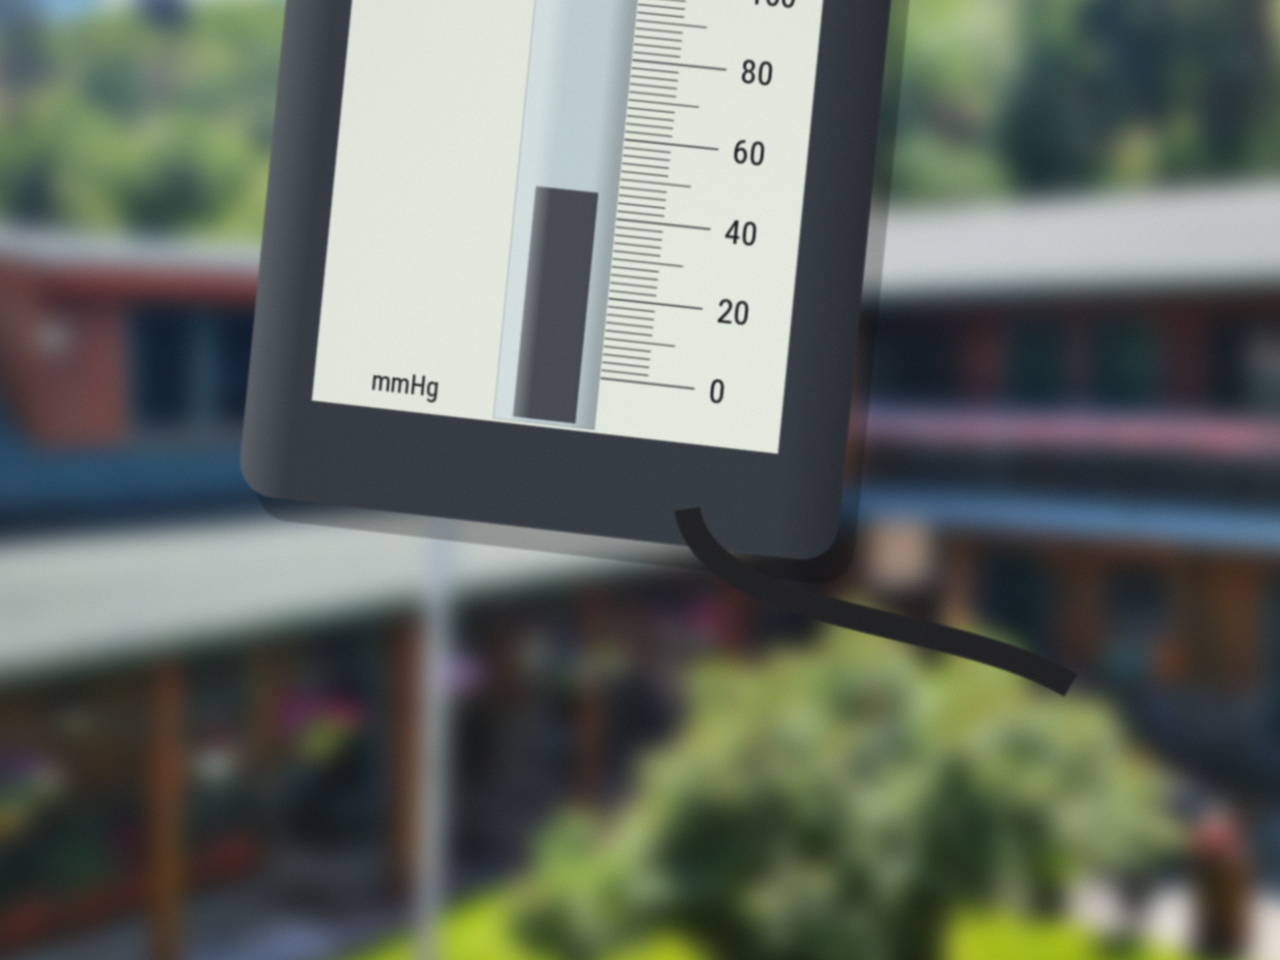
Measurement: 46,mmHg
